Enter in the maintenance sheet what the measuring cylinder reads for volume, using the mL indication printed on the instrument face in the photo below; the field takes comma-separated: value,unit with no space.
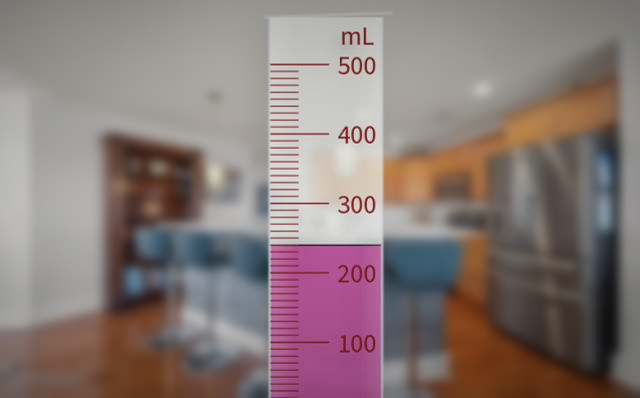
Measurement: 240,mL
